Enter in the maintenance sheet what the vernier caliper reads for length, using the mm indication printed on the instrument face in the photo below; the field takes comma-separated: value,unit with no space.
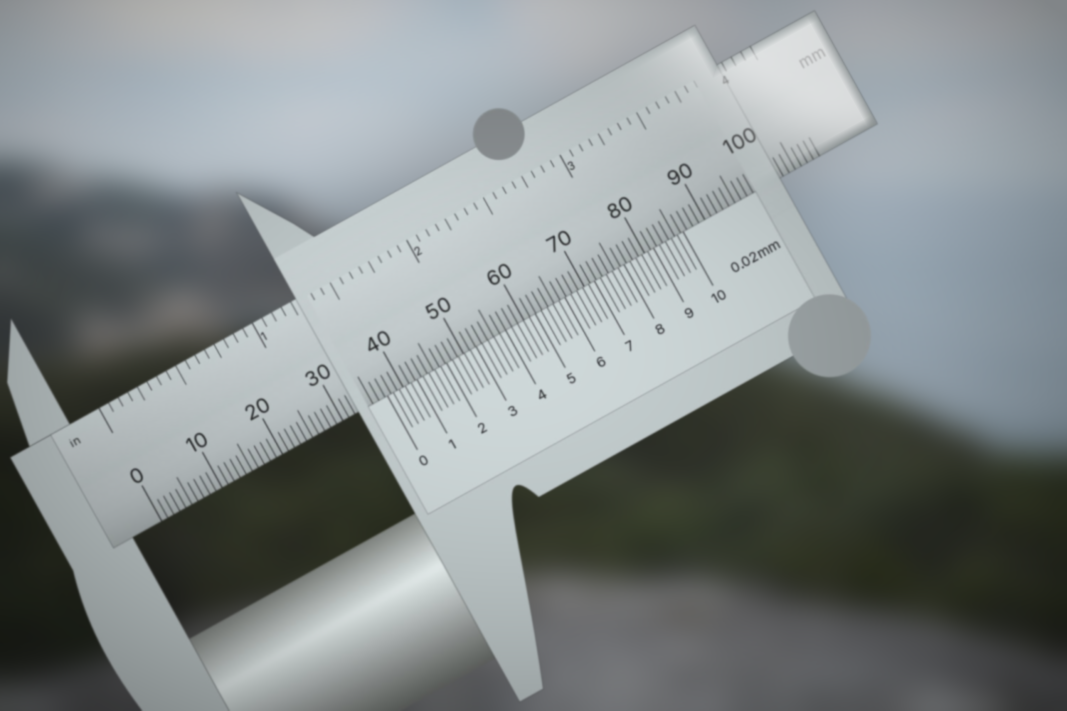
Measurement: 37.4,mm
